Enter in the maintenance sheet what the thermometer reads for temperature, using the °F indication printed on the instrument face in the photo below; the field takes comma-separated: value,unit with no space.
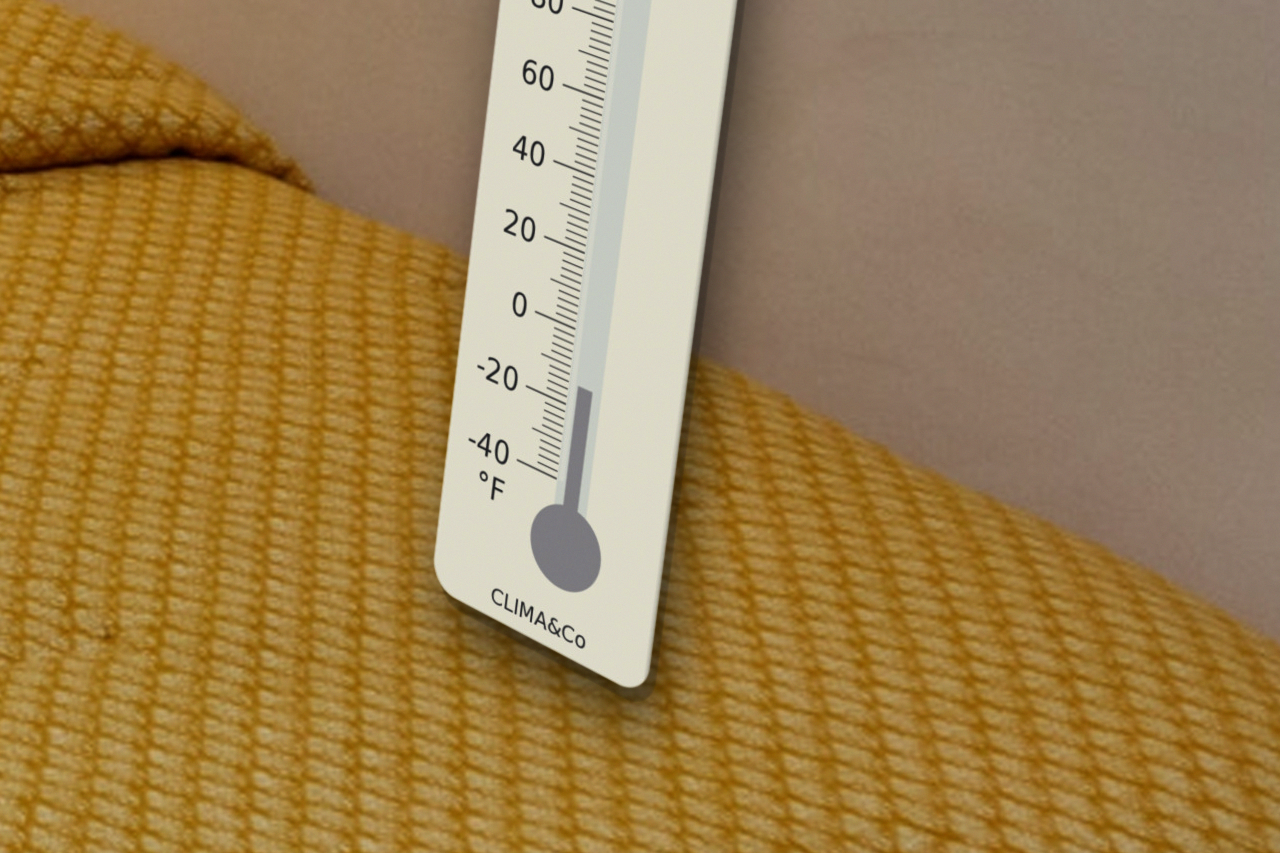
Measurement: -14,°F
